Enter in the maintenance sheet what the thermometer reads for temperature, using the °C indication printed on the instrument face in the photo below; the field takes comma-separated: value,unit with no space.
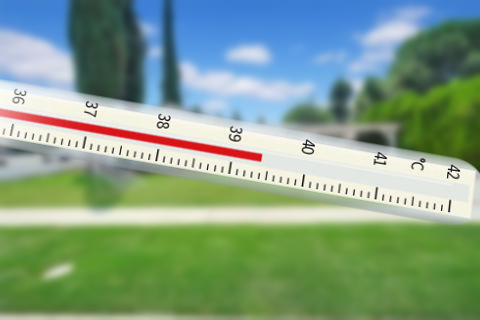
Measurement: 39.4,°C
